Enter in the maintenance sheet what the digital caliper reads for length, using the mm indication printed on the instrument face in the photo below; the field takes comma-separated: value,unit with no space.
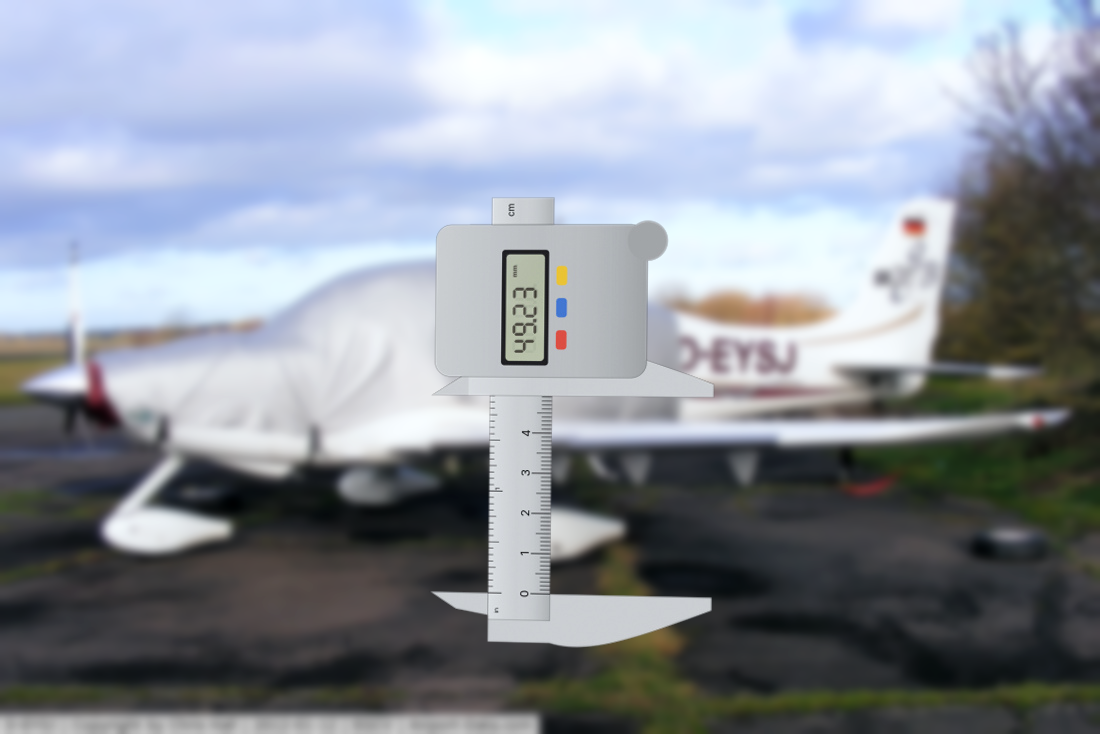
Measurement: 49.23,mm
